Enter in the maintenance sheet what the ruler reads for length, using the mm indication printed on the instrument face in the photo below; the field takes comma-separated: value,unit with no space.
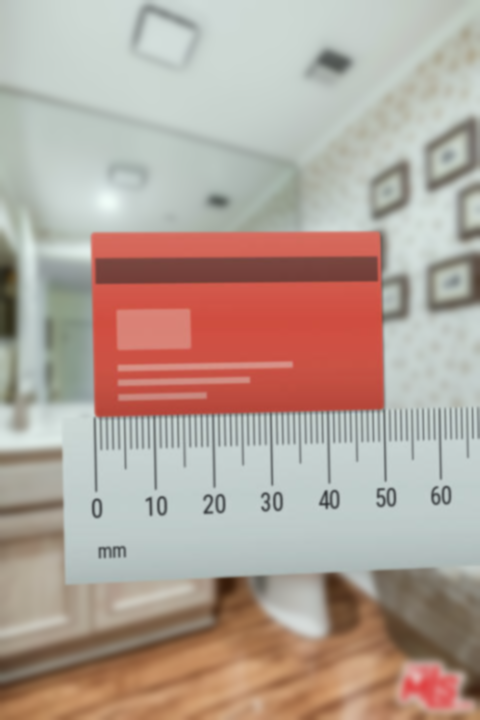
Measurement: 50,mm
